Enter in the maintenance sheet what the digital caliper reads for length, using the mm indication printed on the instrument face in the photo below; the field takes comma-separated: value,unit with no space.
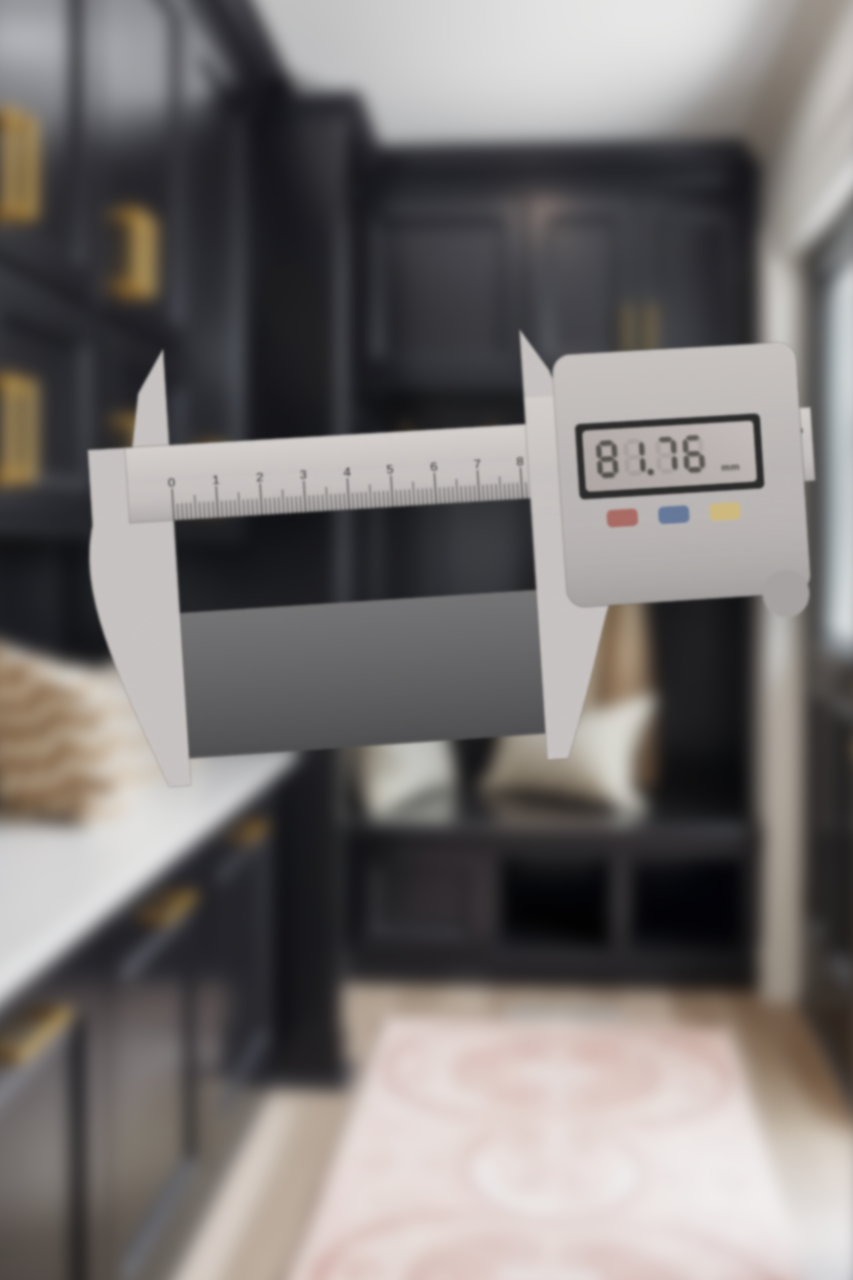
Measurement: 81.76,mm
